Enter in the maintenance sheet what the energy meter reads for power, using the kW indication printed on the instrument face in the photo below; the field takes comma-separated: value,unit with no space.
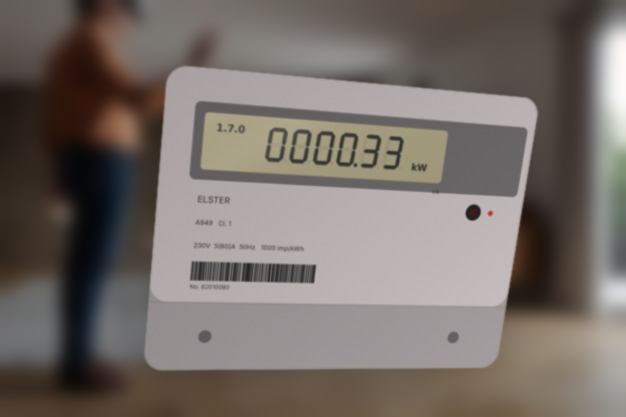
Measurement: 0.33,kW
